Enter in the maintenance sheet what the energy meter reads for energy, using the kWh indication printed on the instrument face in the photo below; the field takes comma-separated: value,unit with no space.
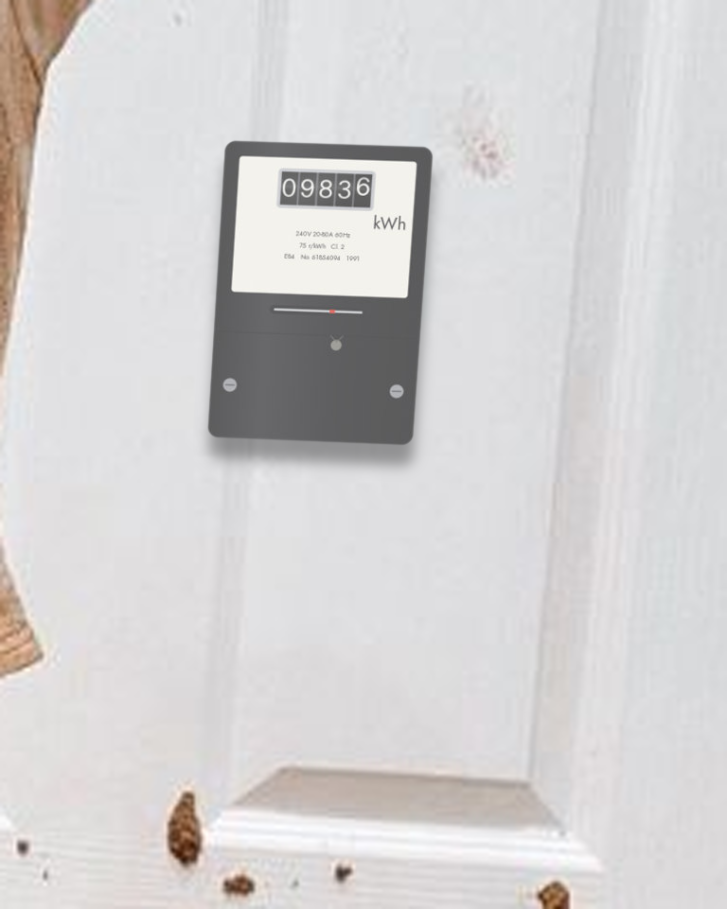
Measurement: 9836,kWh
